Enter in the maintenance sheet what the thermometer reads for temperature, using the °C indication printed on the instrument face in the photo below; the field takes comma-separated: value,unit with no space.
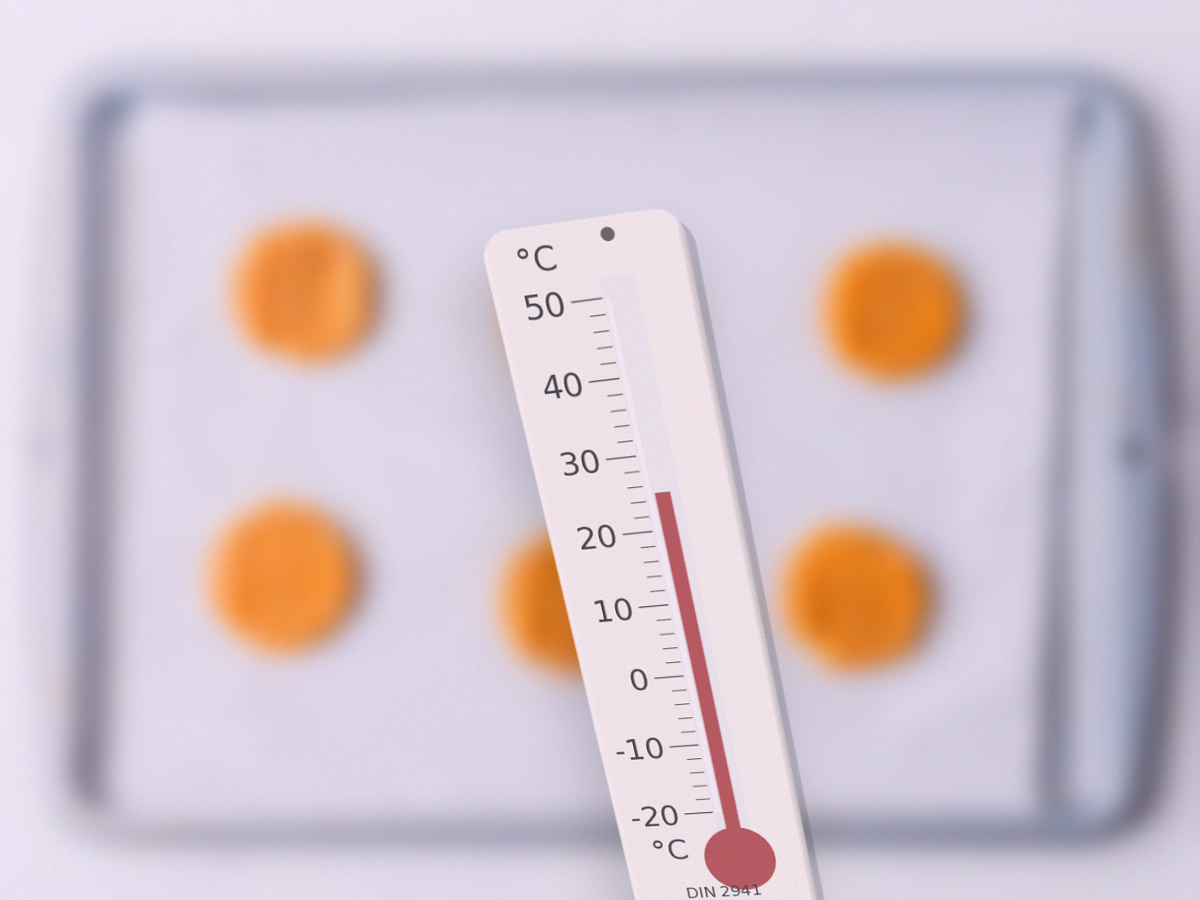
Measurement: 25,°C
